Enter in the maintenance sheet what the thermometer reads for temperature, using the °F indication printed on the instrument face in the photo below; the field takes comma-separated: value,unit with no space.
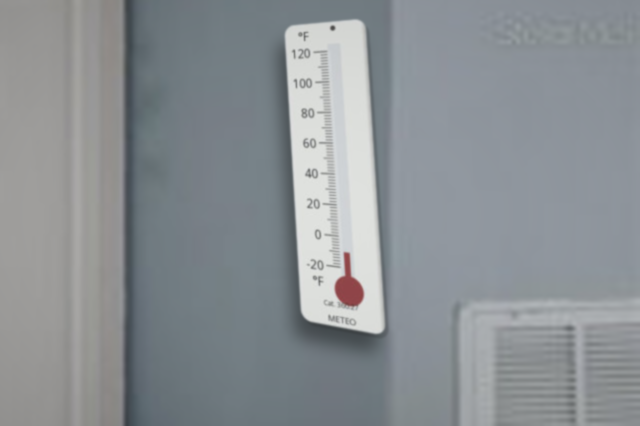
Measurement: -10,°F
